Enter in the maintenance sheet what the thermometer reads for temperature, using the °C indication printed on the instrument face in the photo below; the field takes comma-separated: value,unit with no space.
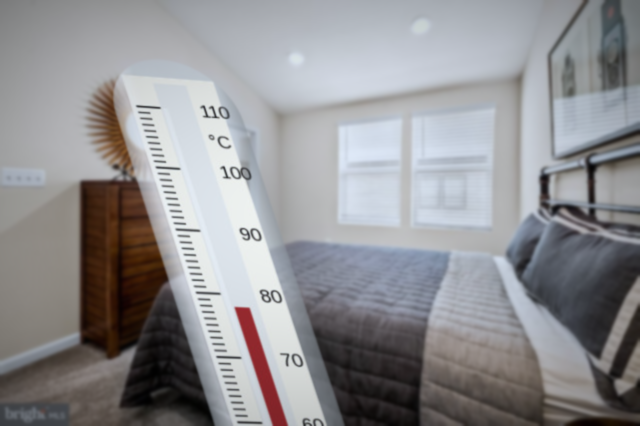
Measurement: 78,°C
